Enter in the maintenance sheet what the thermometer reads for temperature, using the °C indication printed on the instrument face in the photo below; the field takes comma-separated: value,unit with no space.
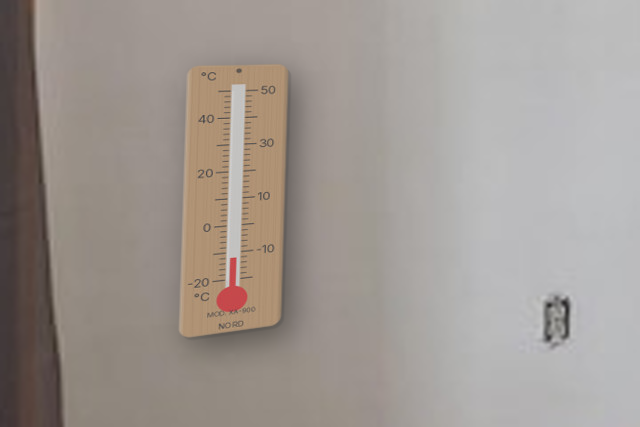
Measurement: -12,°C
